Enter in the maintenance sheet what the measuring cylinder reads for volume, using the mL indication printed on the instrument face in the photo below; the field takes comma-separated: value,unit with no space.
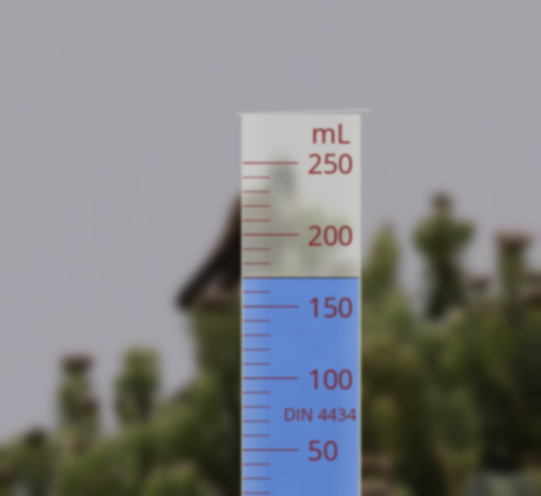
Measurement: 170,mL
